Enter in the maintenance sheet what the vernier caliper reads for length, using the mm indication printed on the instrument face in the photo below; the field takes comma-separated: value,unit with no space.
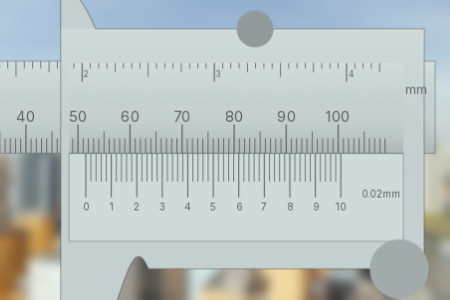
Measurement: 51.5,mm
